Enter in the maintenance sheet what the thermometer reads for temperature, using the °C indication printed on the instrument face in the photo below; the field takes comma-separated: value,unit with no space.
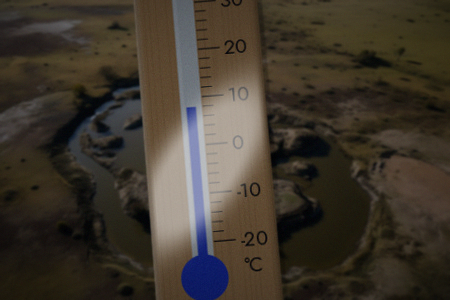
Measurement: 8,°C
